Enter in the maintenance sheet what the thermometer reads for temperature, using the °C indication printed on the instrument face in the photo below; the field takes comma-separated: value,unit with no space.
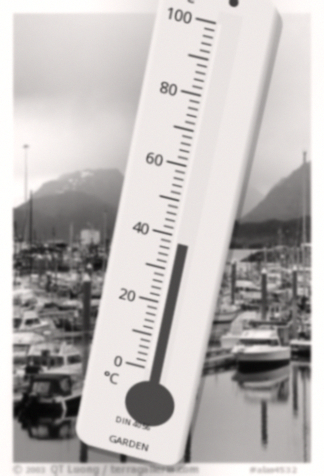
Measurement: 38,°C
